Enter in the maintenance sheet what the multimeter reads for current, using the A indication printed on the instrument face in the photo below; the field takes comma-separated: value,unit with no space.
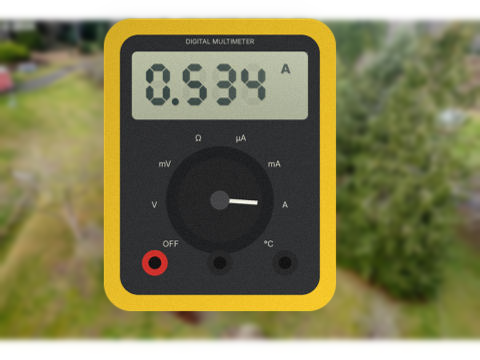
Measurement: 0.534,A
